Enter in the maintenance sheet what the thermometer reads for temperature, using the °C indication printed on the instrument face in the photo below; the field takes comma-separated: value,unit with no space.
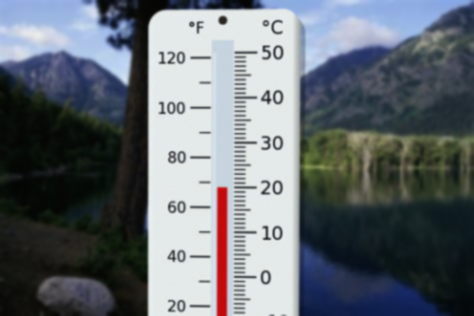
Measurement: 20,°C
